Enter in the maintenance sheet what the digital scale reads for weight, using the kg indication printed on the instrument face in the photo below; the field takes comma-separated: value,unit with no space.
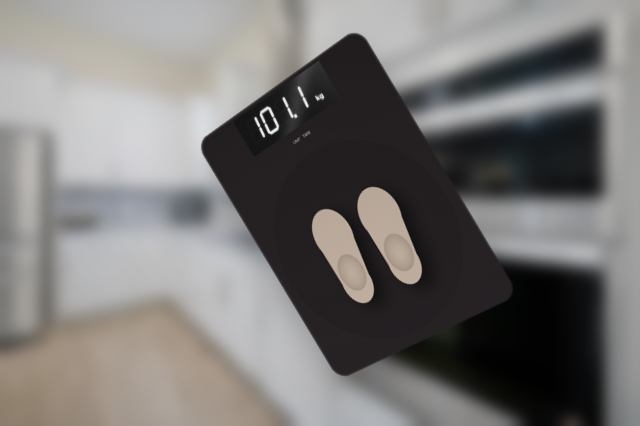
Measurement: 101.1,kg
